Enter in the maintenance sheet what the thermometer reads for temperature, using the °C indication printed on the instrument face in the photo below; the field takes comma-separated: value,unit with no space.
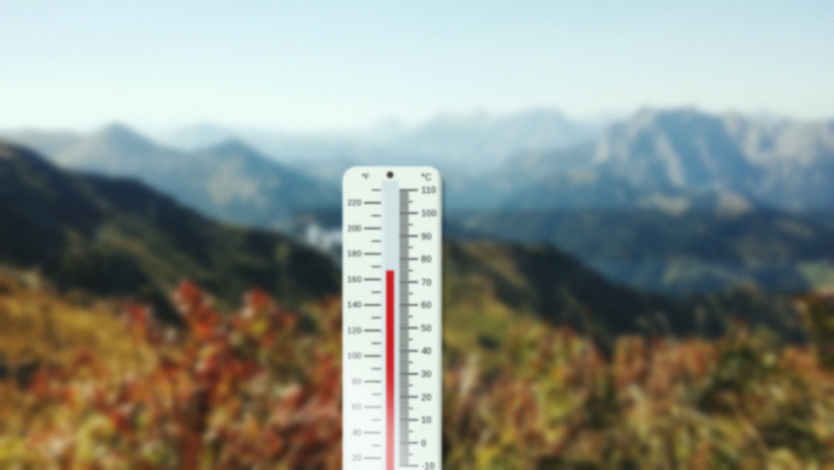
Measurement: 75,°C
